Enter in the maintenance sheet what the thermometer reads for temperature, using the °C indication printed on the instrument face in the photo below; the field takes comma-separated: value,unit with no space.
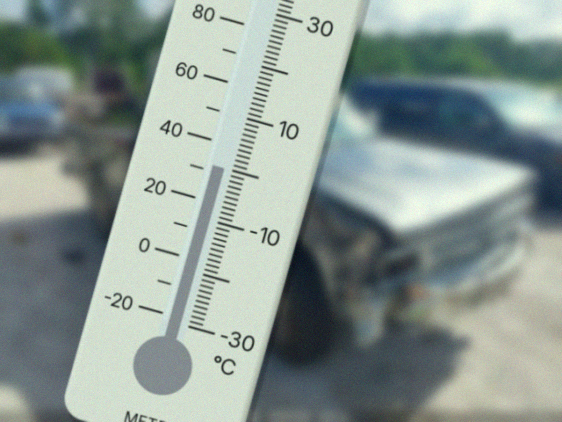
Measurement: 0,°C
